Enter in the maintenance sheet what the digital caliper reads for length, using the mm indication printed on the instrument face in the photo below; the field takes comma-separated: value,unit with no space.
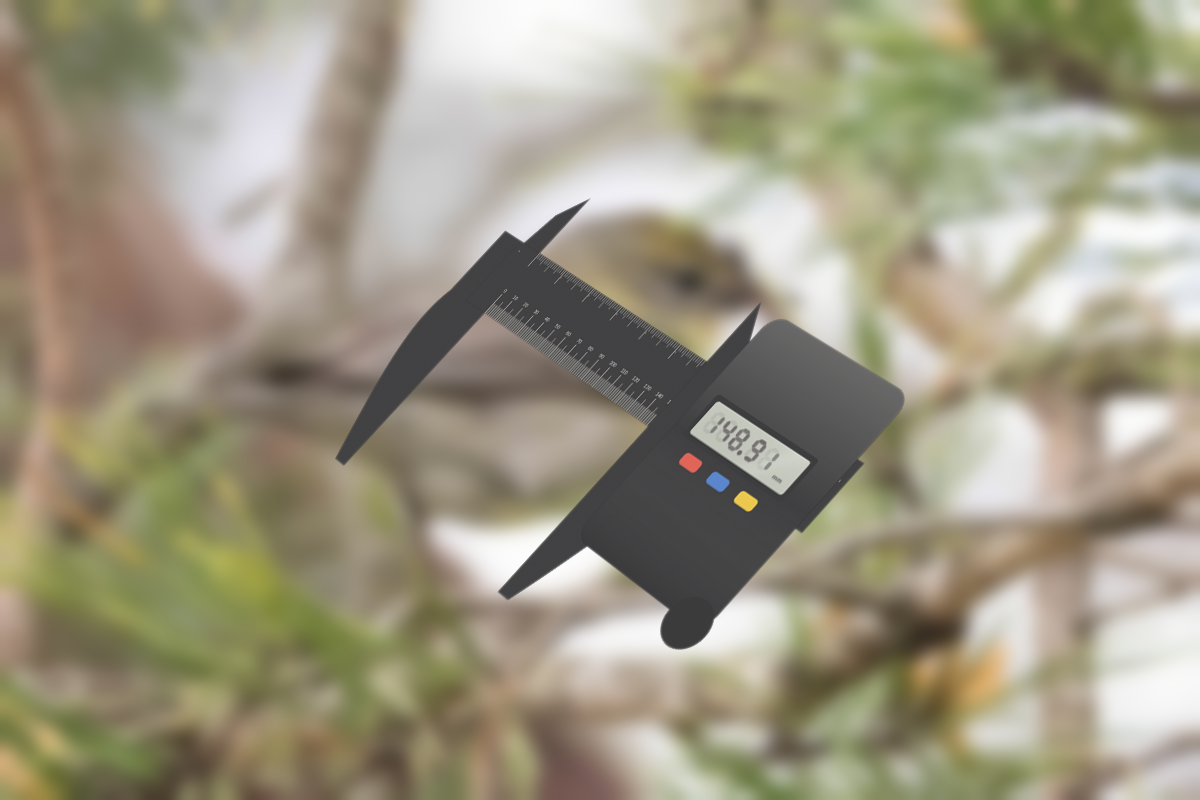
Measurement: 148.91,mm
